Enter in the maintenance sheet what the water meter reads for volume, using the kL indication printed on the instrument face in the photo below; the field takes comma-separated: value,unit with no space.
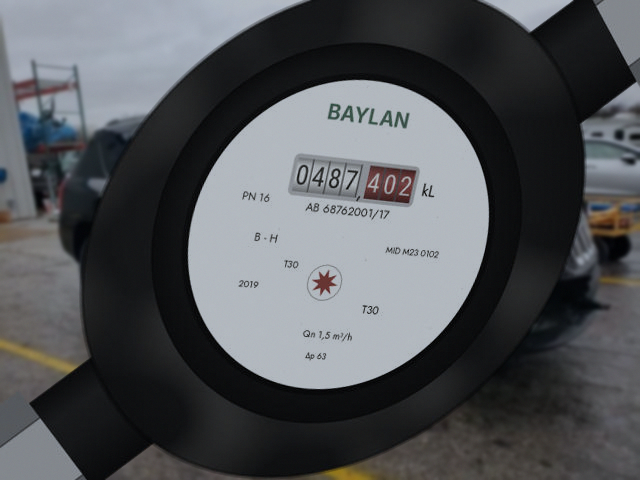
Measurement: 487.402,kL
